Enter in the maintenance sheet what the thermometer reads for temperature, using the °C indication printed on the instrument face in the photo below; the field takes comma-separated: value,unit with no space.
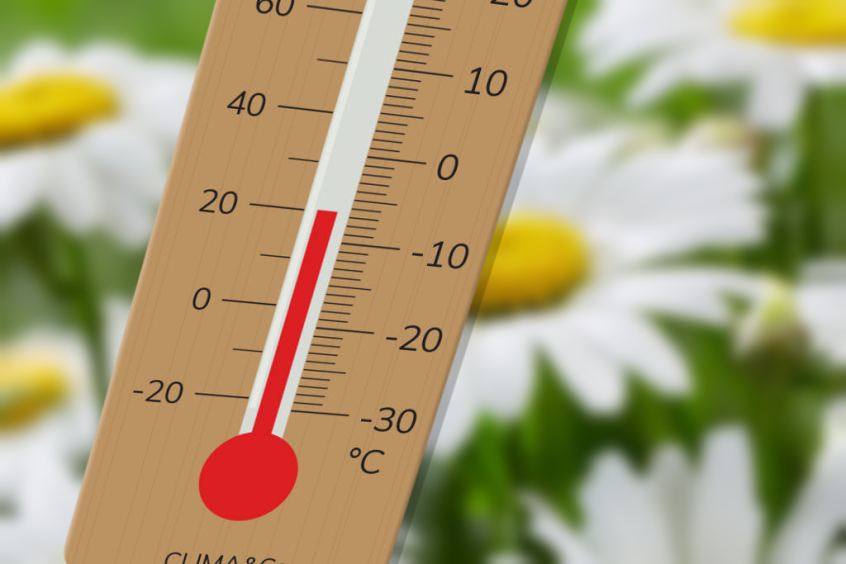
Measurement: -6.5,°C
